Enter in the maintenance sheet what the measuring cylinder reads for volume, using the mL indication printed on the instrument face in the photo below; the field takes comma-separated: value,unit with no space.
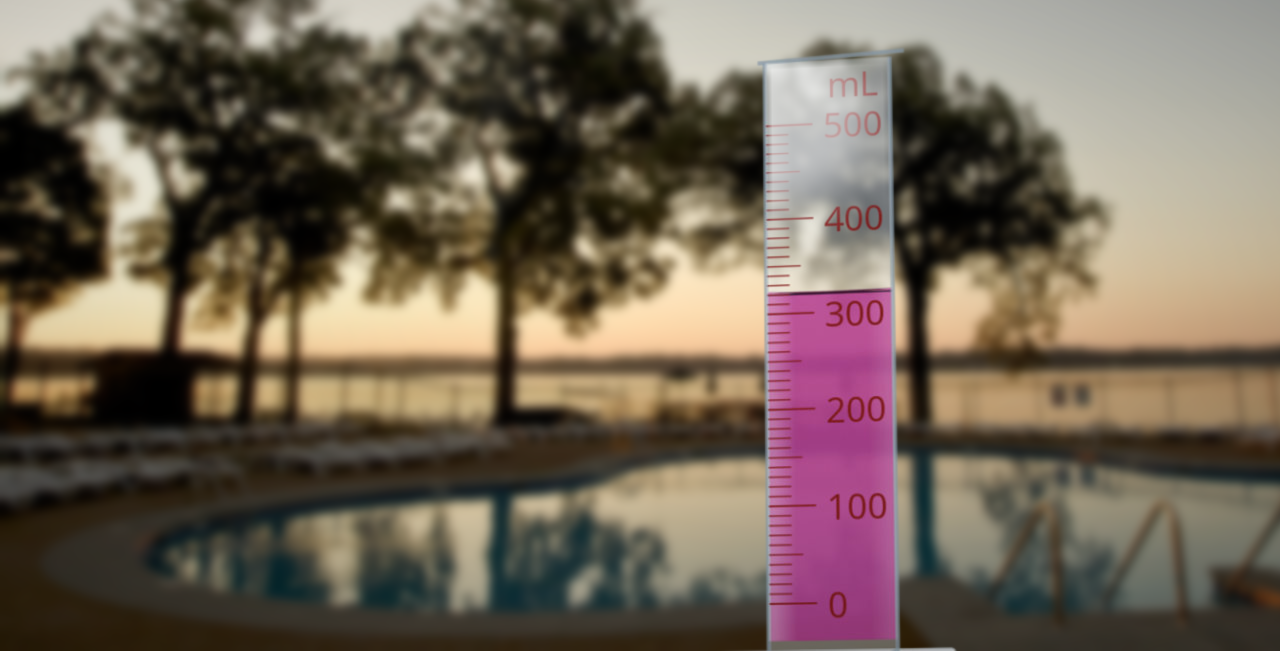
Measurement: 320,mL
